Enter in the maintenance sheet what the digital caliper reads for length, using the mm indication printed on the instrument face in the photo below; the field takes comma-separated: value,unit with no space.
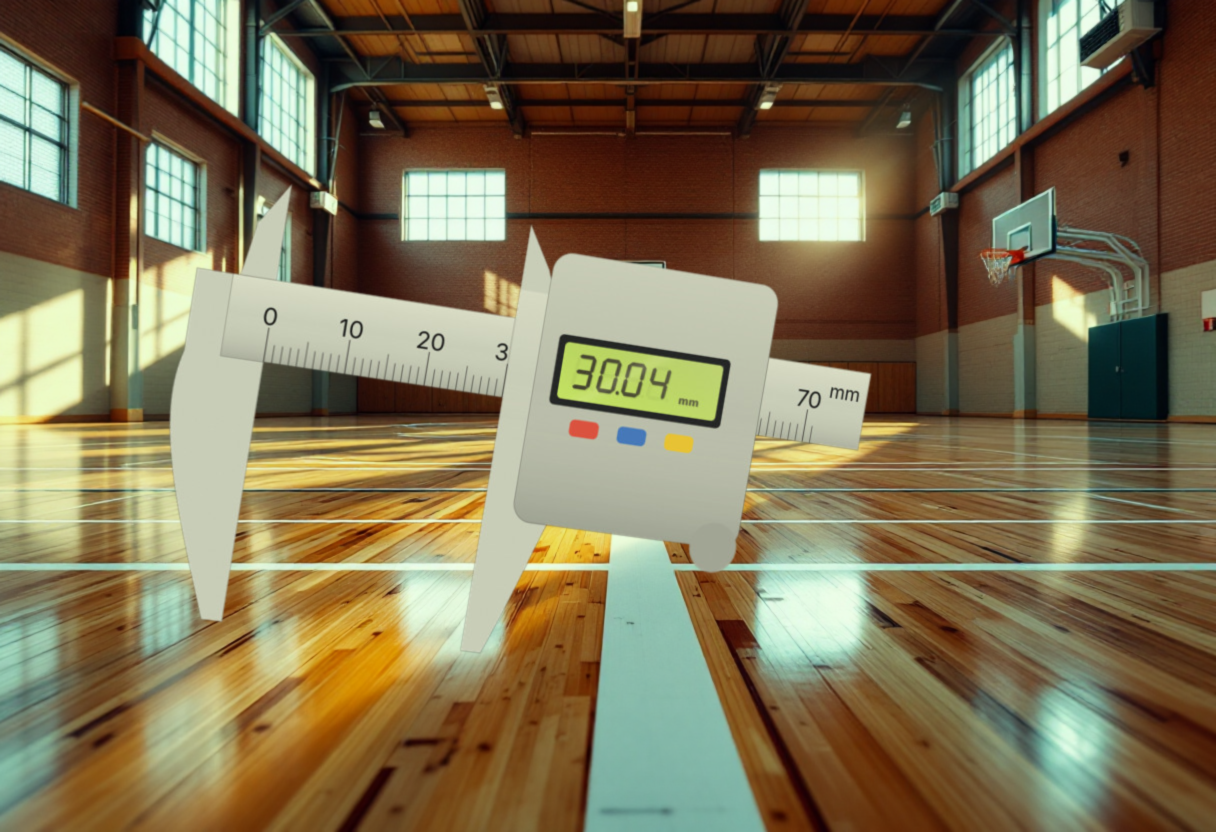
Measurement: 30.04,mm
